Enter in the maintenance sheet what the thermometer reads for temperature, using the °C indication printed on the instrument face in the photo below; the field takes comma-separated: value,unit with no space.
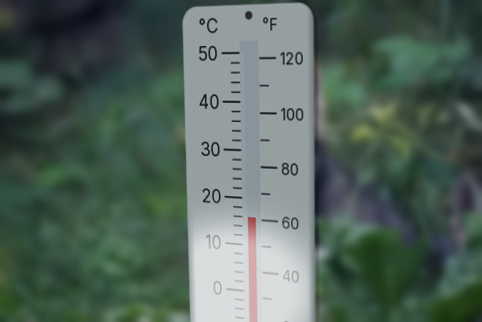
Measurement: 16,°C
